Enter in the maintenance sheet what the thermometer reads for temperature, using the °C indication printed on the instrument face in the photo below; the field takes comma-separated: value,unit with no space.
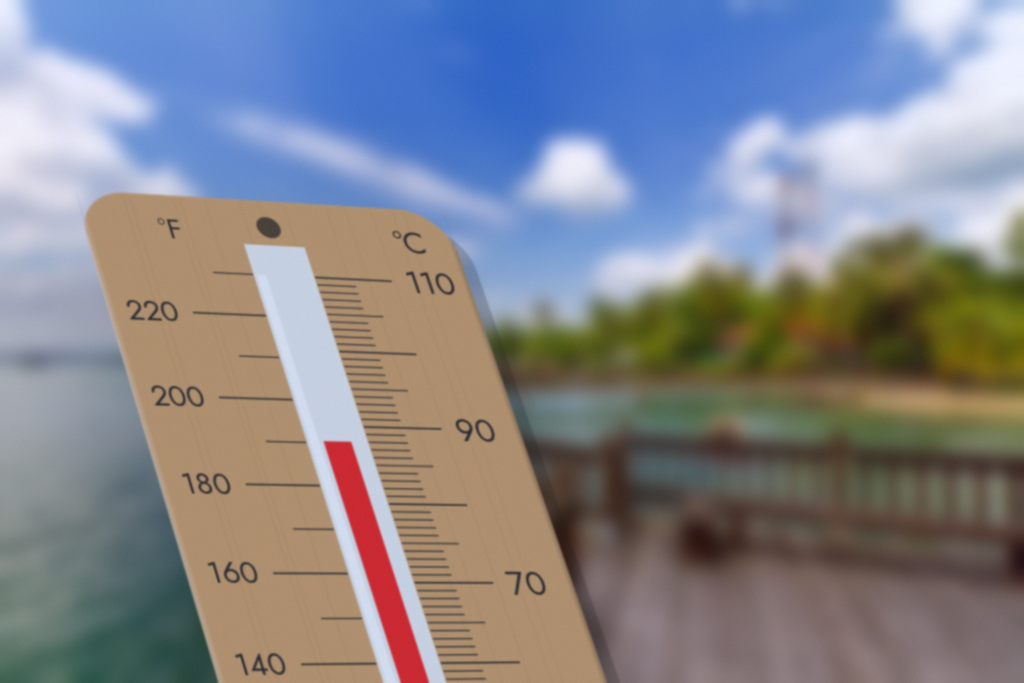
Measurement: 88,°C
